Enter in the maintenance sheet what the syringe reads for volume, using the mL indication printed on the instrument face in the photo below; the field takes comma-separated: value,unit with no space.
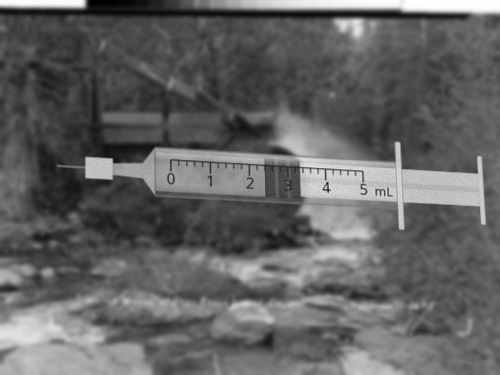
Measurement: 2.4,mL
